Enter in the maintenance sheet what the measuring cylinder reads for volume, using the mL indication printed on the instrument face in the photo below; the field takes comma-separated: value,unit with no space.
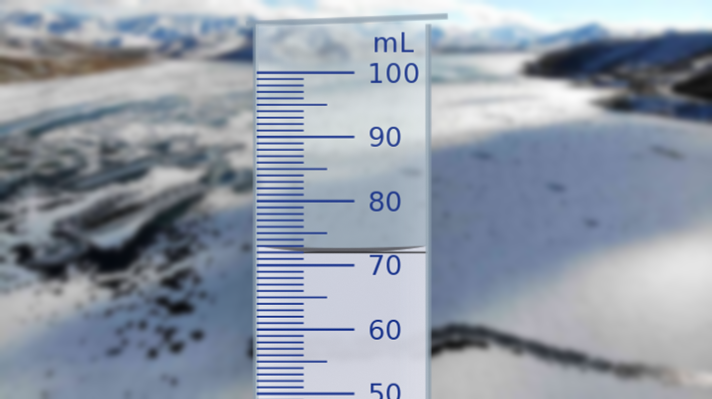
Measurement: 72,mL
